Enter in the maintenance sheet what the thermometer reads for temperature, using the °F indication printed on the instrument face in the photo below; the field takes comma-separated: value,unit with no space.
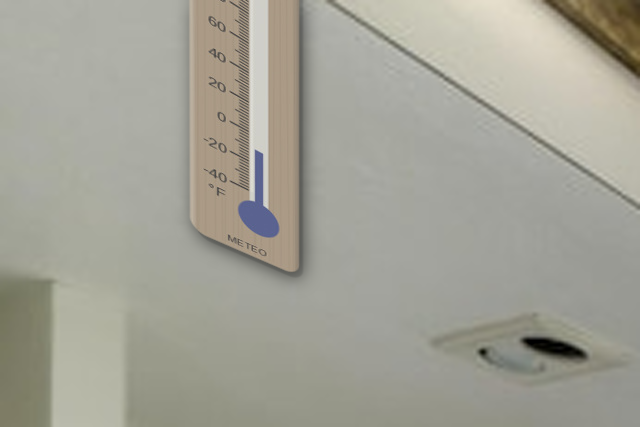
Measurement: -10,°F
